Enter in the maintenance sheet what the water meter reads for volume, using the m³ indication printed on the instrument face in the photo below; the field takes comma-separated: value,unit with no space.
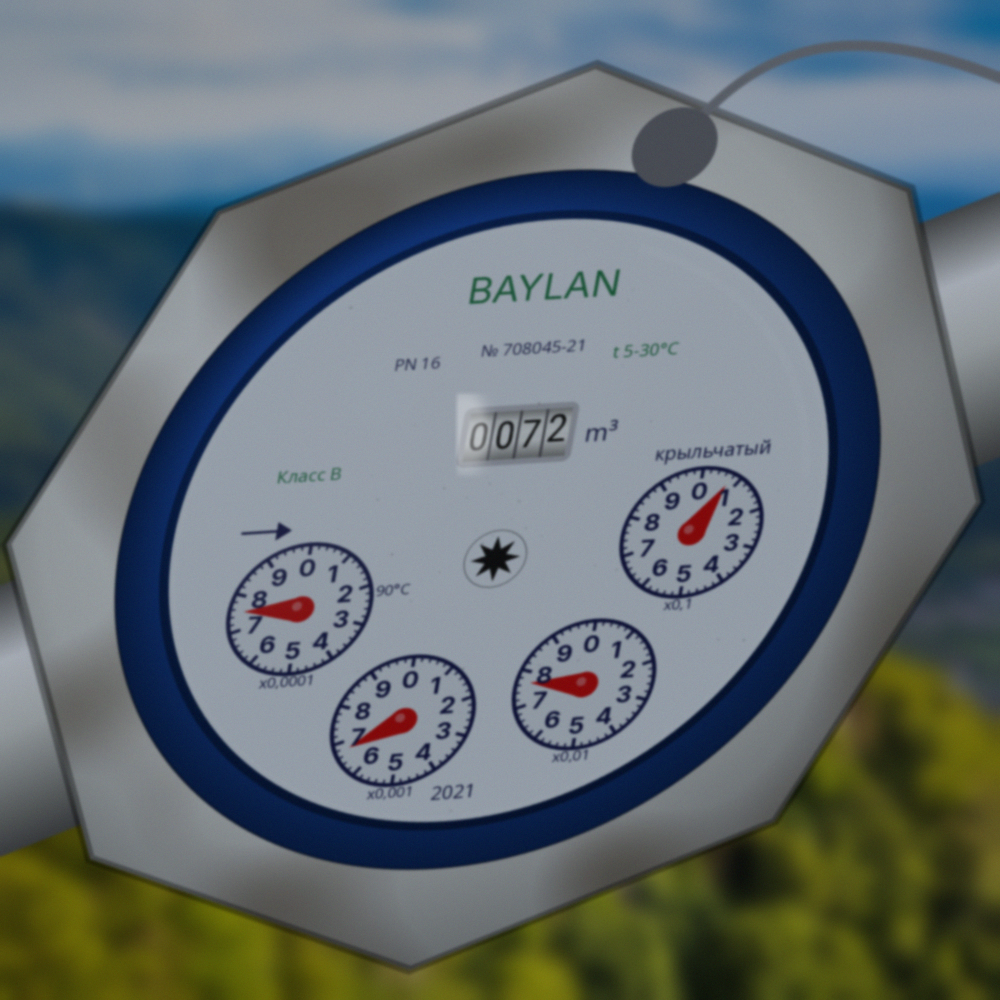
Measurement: 72.0767,m³
